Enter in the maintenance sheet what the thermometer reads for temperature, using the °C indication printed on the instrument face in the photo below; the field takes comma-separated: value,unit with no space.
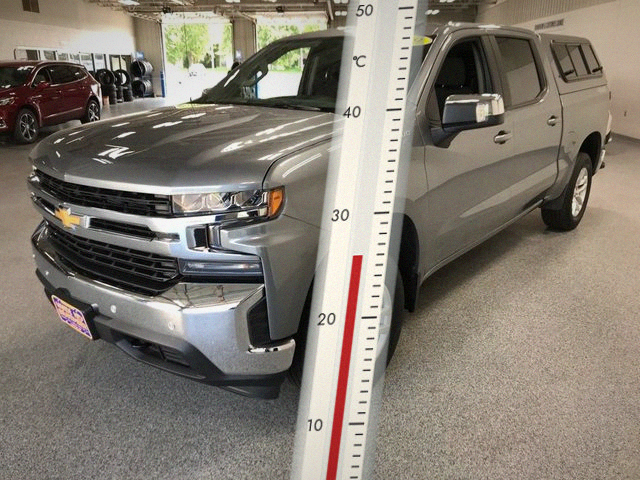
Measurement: 26,°C
